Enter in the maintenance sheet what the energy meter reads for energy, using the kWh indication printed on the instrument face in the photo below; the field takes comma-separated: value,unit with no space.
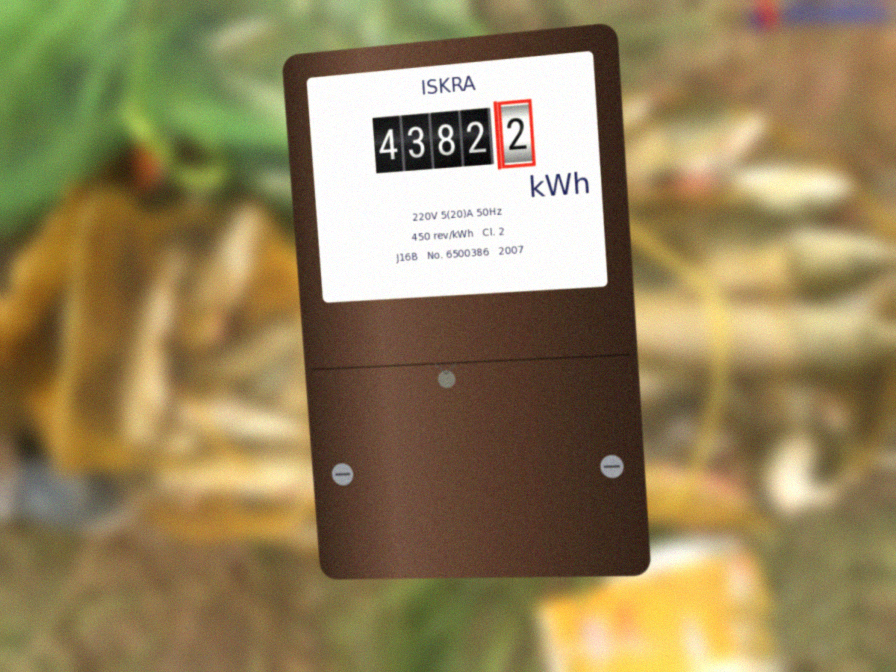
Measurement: 4382.2,kWh
